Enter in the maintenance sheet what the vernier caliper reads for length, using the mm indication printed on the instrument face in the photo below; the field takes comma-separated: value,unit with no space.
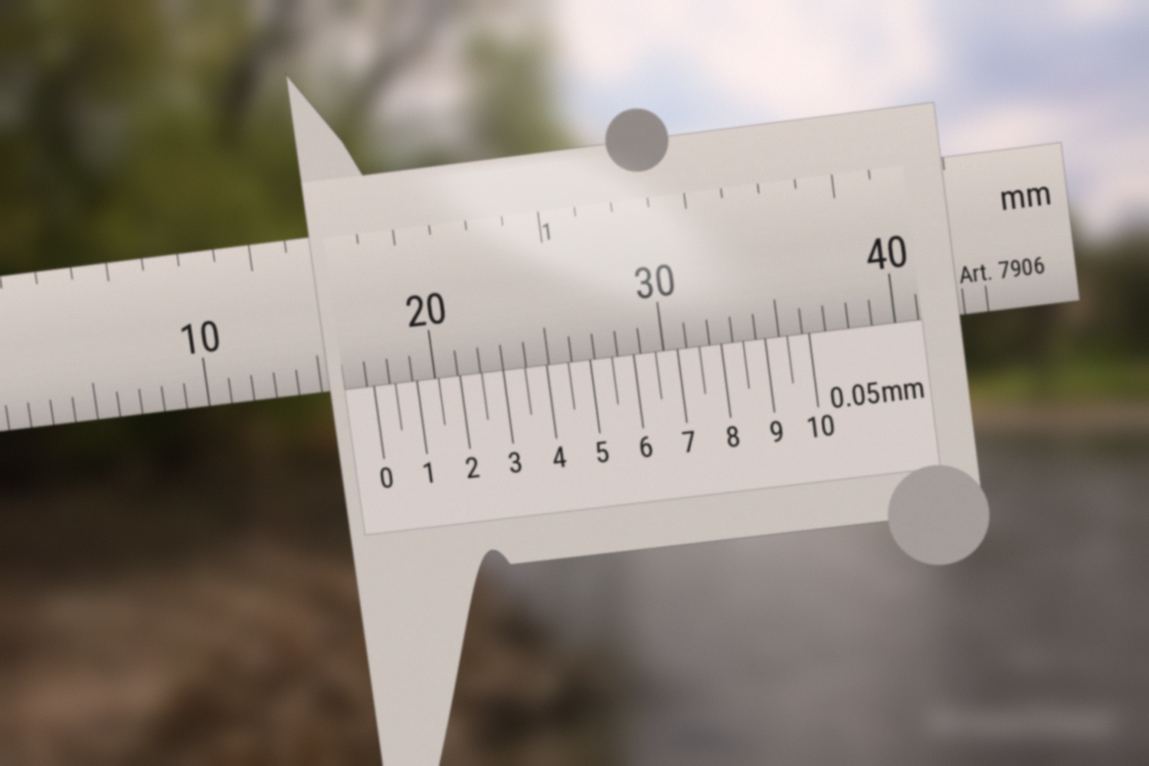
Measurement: 17.3,mm
